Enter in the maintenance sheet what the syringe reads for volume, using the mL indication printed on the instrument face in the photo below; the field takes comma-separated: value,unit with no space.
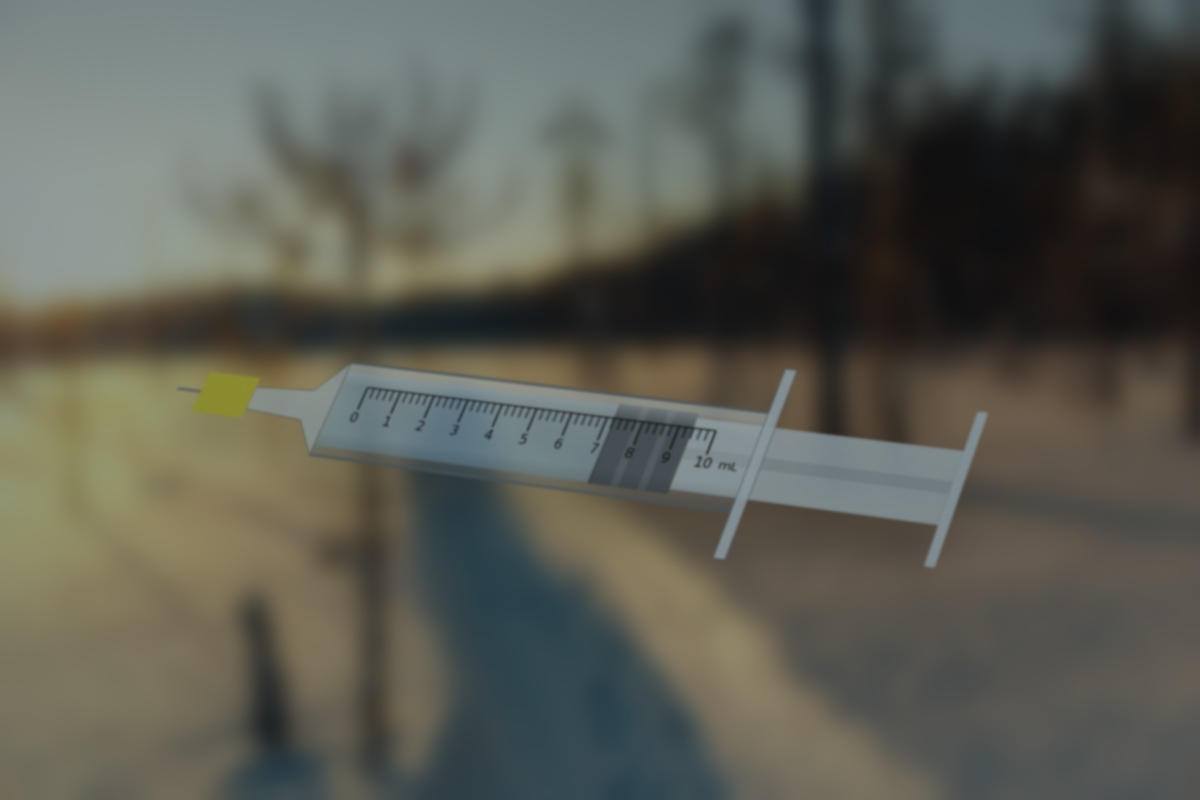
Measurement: 7.2,mL
